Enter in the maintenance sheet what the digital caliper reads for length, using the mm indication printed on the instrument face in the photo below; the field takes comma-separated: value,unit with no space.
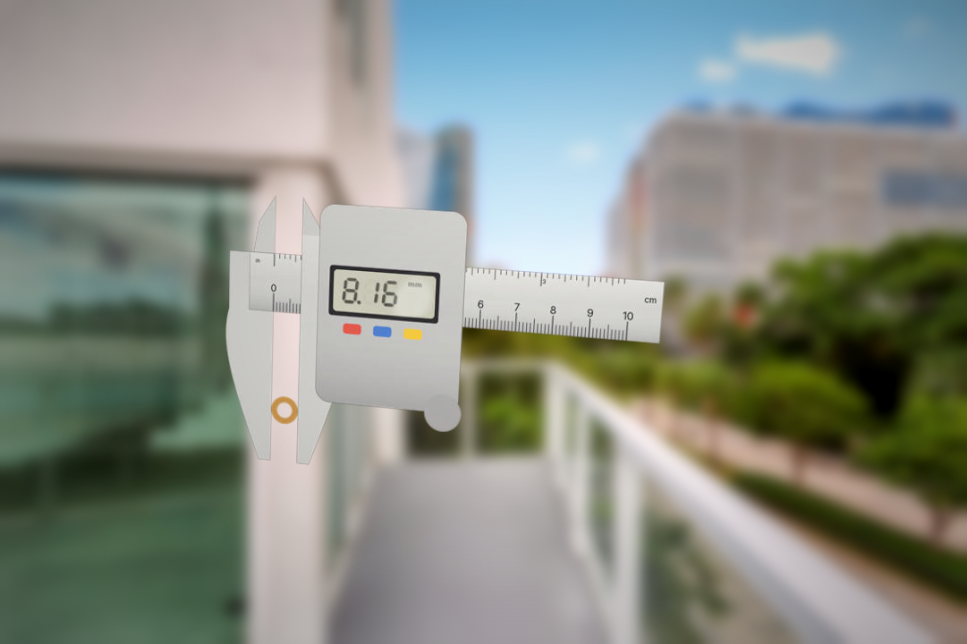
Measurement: 8.16,mm
